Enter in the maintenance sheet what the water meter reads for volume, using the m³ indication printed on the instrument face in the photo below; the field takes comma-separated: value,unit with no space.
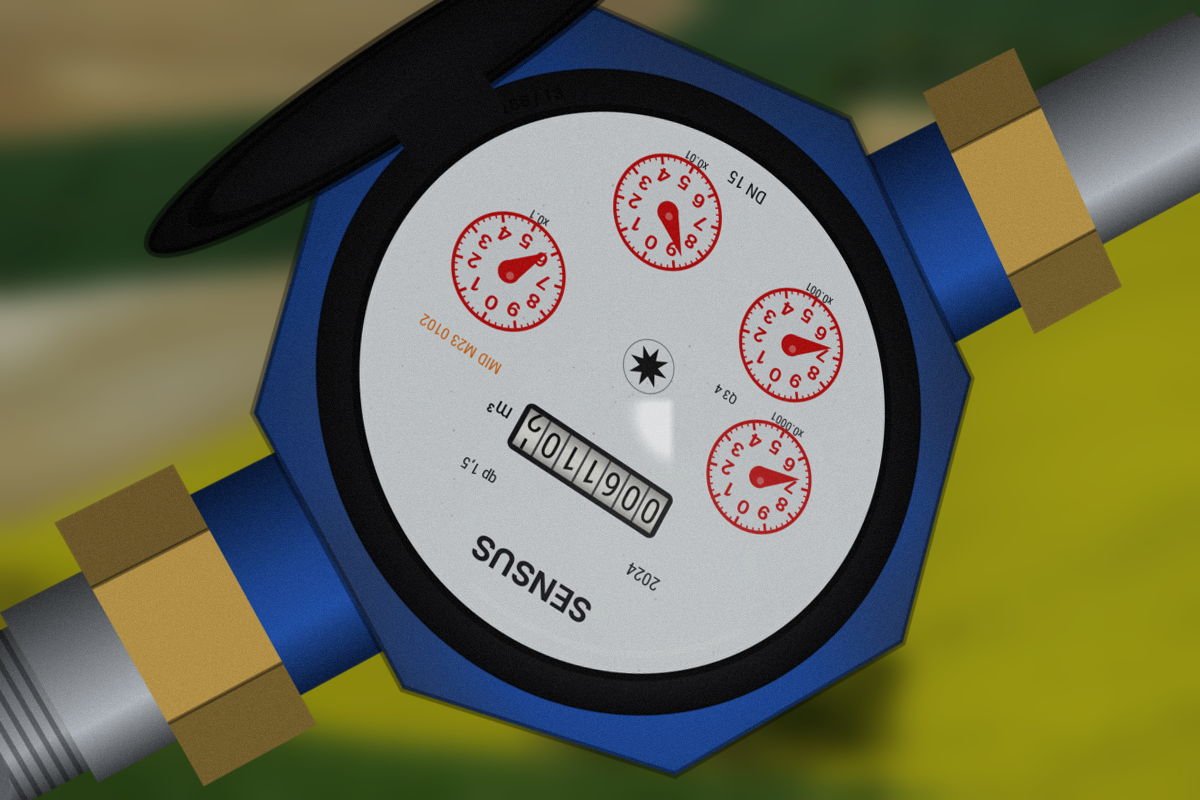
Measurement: 61101.5866,m³
